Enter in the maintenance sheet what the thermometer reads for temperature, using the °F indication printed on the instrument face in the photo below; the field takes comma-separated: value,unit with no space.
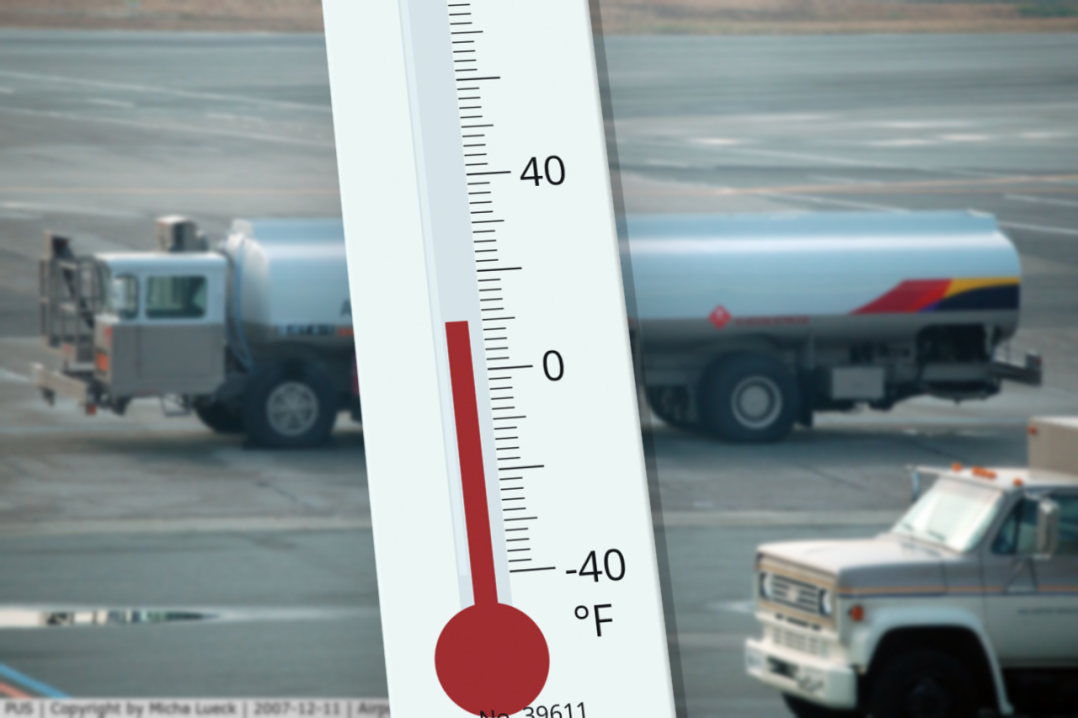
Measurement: 10,°F
